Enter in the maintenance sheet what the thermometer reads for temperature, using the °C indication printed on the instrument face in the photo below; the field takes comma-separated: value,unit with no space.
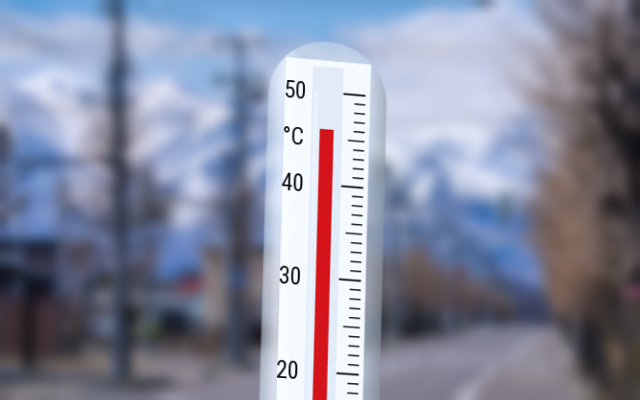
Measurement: 46,°C
